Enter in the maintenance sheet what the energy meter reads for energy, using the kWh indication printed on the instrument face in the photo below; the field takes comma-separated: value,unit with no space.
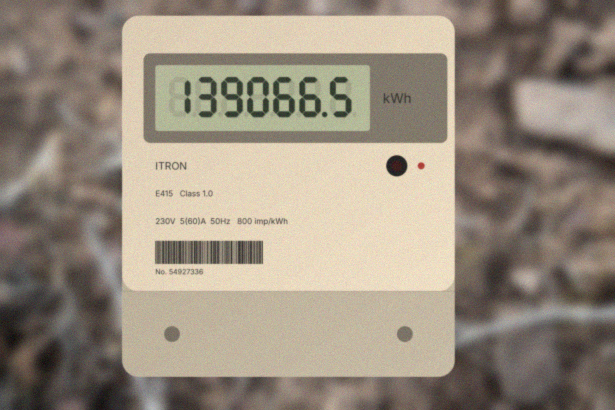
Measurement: 139066.5,kWh
